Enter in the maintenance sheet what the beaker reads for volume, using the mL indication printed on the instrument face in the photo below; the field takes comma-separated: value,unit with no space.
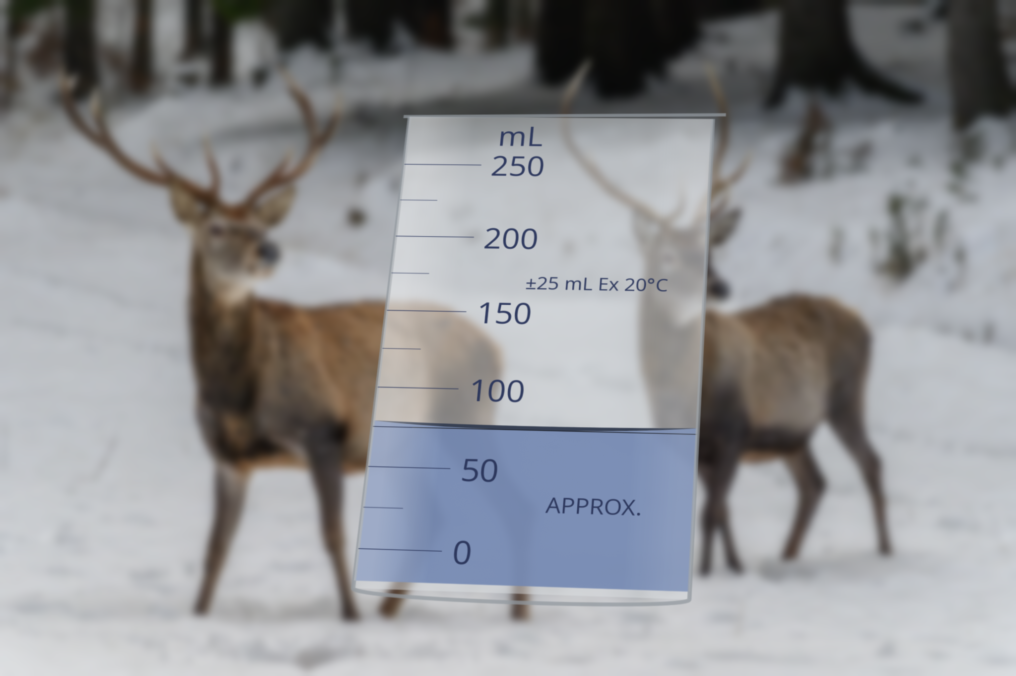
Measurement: 75,mL
